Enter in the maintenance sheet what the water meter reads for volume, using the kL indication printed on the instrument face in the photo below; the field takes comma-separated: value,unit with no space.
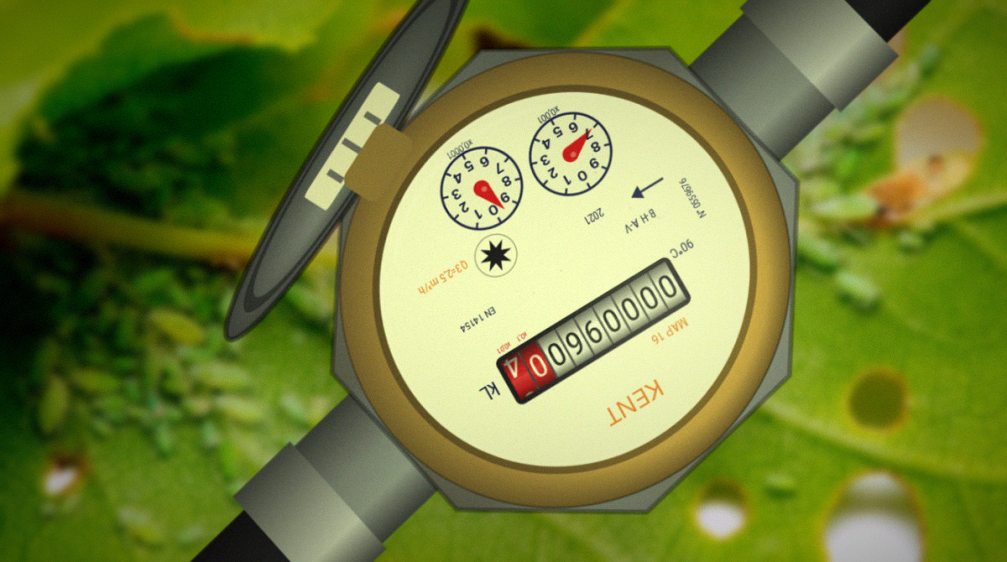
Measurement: 960.0369,kL
